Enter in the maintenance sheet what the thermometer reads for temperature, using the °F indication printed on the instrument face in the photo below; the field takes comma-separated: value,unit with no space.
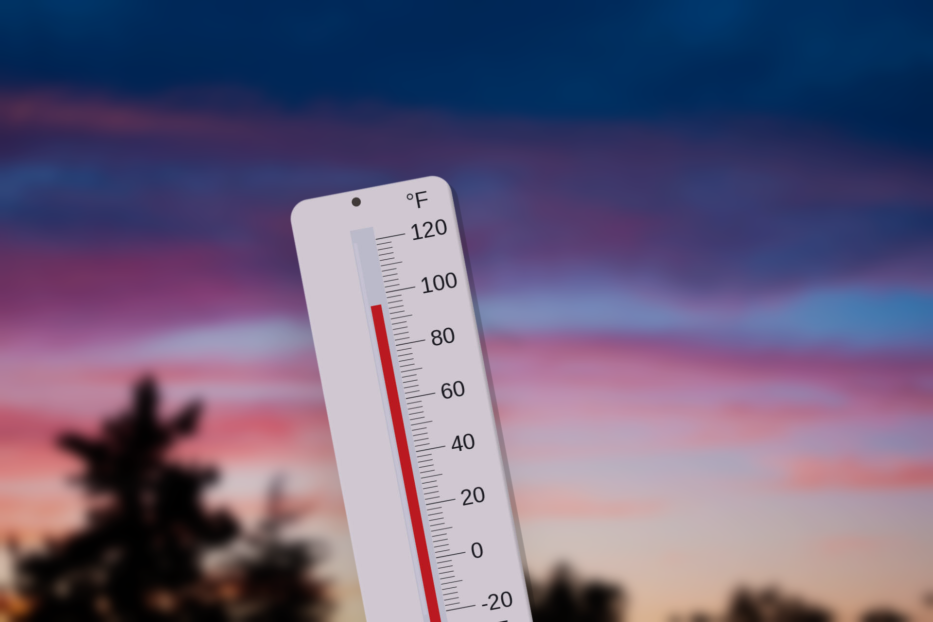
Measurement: 96,°F
